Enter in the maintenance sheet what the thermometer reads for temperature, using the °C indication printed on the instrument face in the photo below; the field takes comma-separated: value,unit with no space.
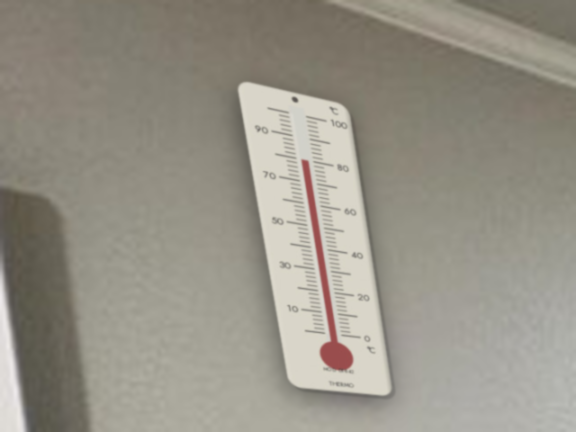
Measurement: 80,°C
